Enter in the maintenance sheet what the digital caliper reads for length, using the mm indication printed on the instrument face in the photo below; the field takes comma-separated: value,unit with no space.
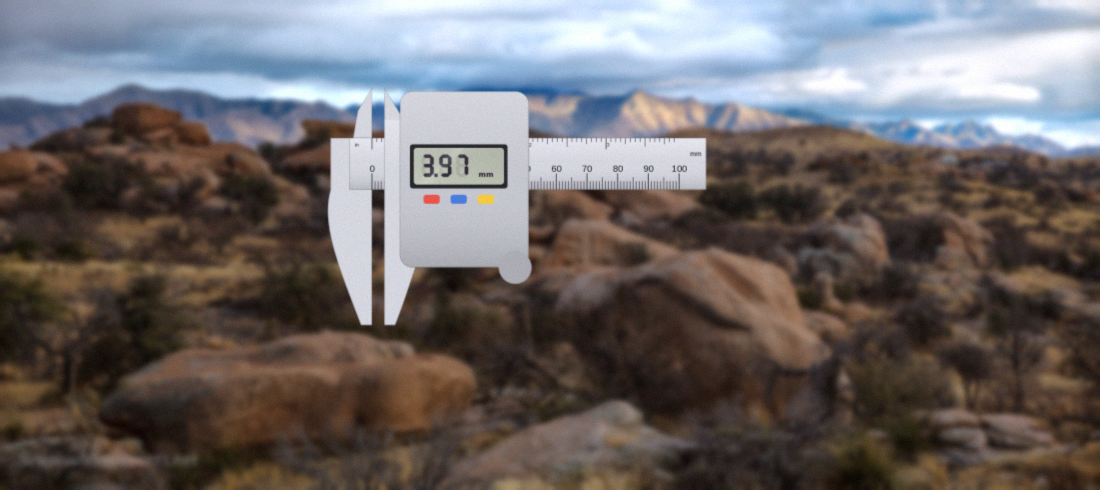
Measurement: 3.97,mm
